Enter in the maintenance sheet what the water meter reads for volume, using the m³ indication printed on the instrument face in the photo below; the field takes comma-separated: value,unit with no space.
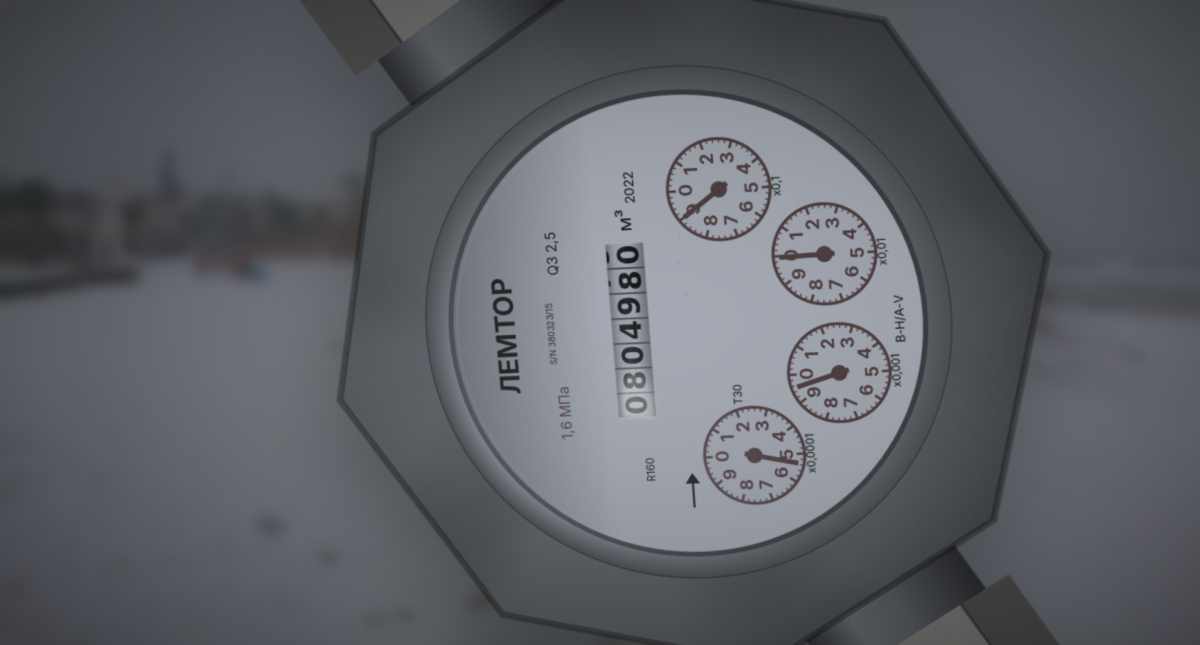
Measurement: 804979.8995,m³
